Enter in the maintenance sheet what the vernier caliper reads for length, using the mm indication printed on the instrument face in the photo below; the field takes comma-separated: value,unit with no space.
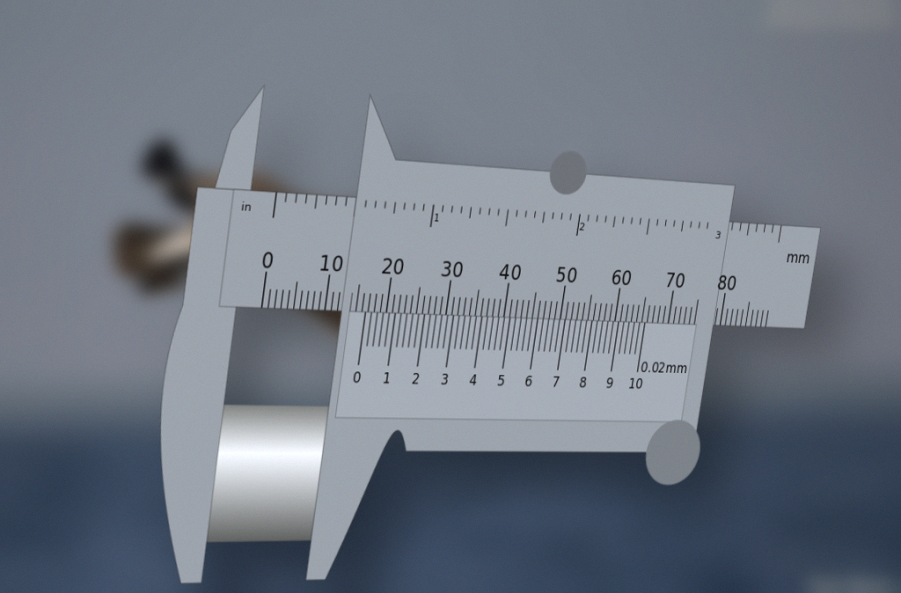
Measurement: 16.6,mm
